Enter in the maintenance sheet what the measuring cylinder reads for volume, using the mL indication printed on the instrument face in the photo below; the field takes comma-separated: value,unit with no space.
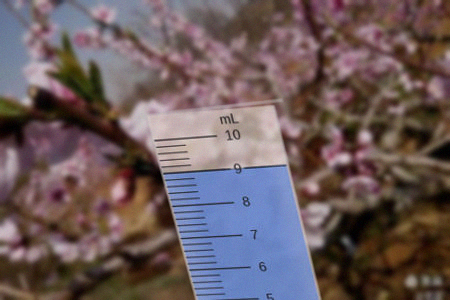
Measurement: 9,mL
